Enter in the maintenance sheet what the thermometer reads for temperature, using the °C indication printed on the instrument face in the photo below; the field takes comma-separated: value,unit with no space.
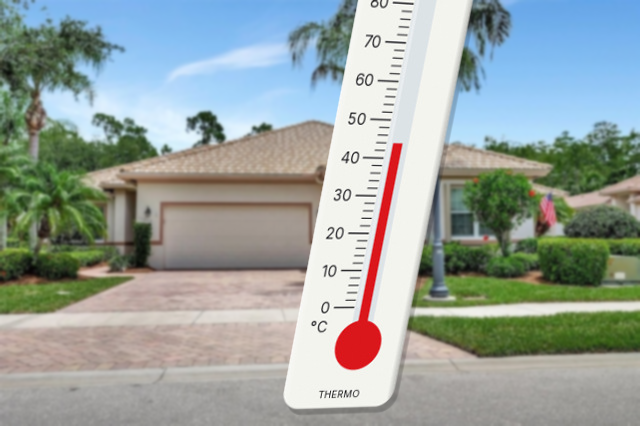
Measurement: 44,°C
